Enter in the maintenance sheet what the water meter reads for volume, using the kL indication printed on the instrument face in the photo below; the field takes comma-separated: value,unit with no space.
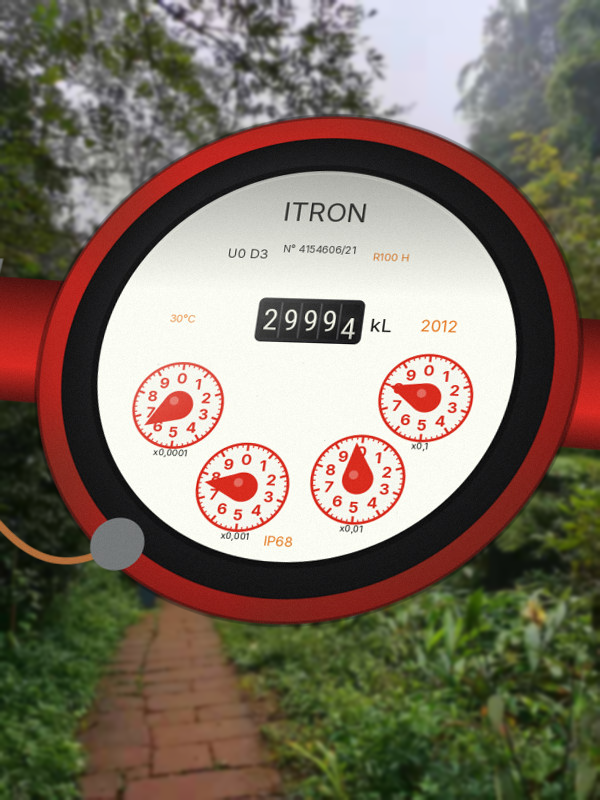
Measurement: 29993.7976,kL
